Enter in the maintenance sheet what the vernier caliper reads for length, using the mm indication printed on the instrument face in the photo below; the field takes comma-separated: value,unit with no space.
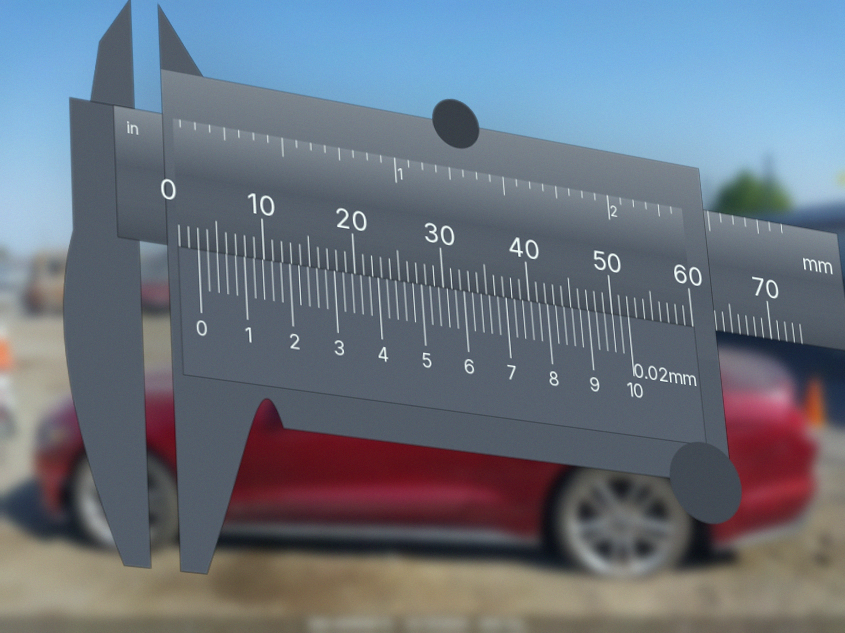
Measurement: 3.0,mm
